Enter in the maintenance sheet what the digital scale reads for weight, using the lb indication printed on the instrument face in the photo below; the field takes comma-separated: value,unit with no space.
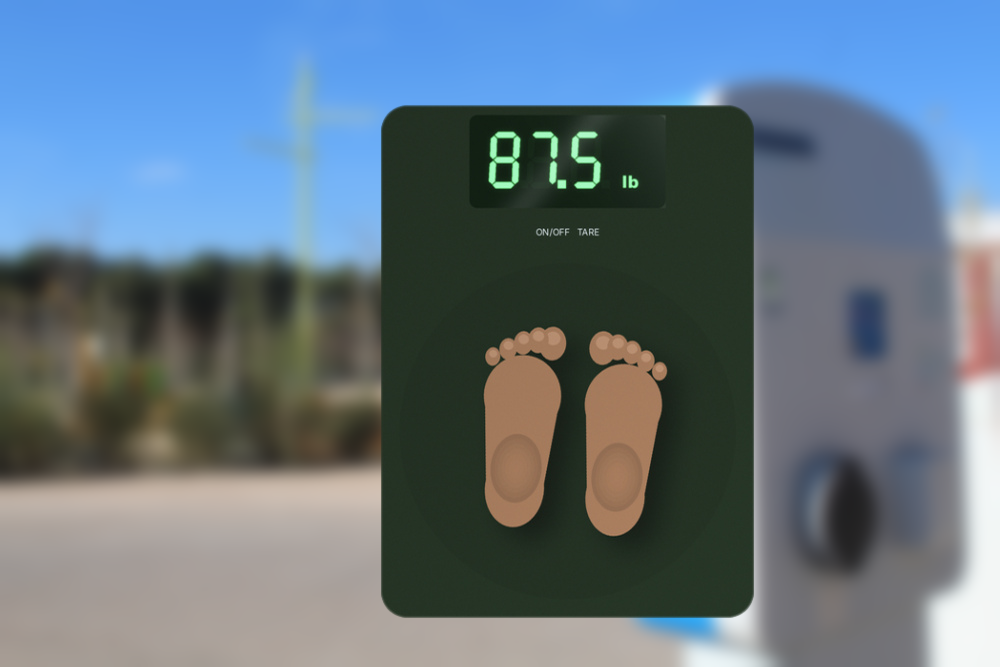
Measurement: 87.5,lb
